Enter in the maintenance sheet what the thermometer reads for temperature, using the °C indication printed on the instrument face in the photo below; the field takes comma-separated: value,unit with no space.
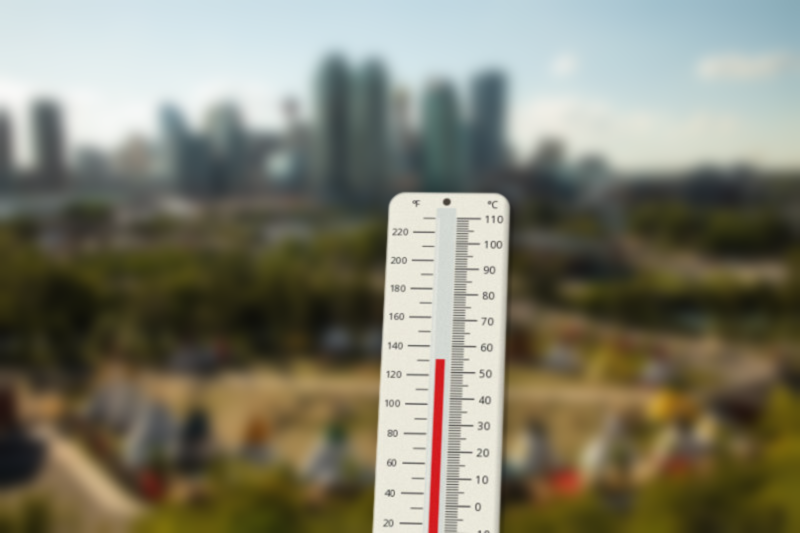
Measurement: 55,°C
